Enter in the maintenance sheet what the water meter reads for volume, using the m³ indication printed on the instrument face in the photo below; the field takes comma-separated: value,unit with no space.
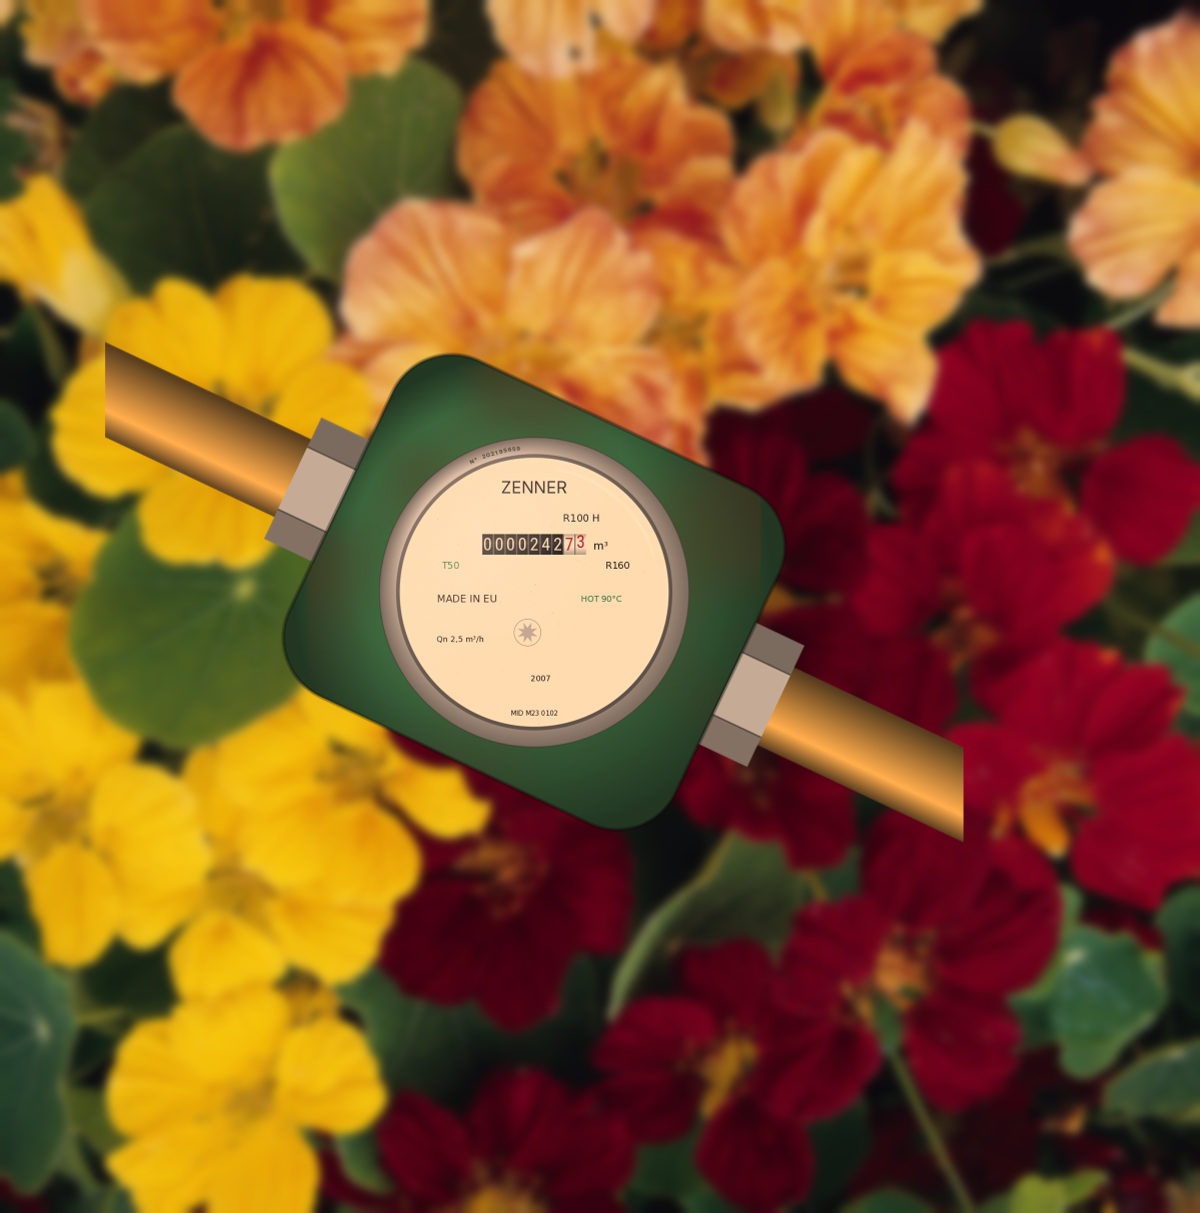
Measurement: 242.73,m³
